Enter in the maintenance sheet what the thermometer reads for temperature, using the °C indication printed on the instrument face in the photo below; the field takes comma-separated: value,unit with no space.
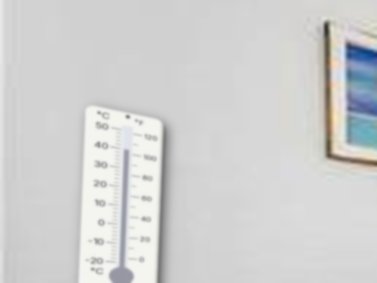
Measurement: 40,°C
